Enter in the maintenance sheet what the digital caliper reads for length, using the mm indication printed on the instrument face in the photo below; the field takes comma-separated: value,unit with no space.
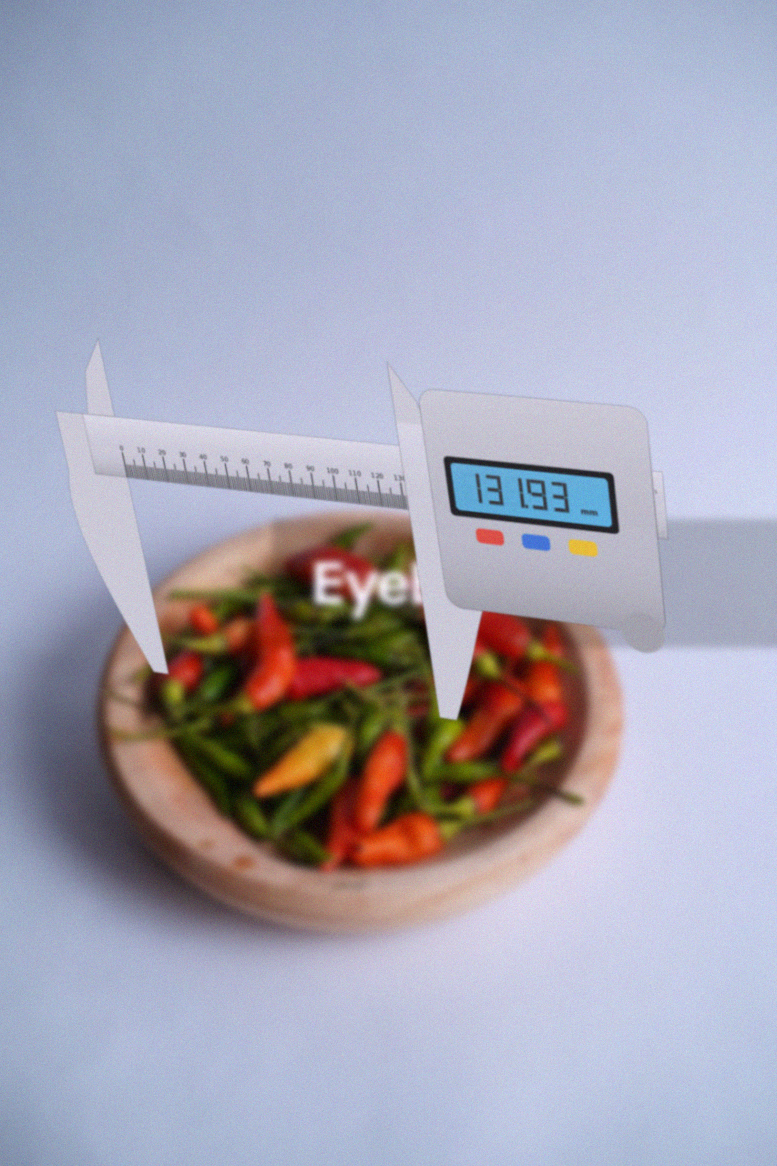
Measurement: 131.93,mm
